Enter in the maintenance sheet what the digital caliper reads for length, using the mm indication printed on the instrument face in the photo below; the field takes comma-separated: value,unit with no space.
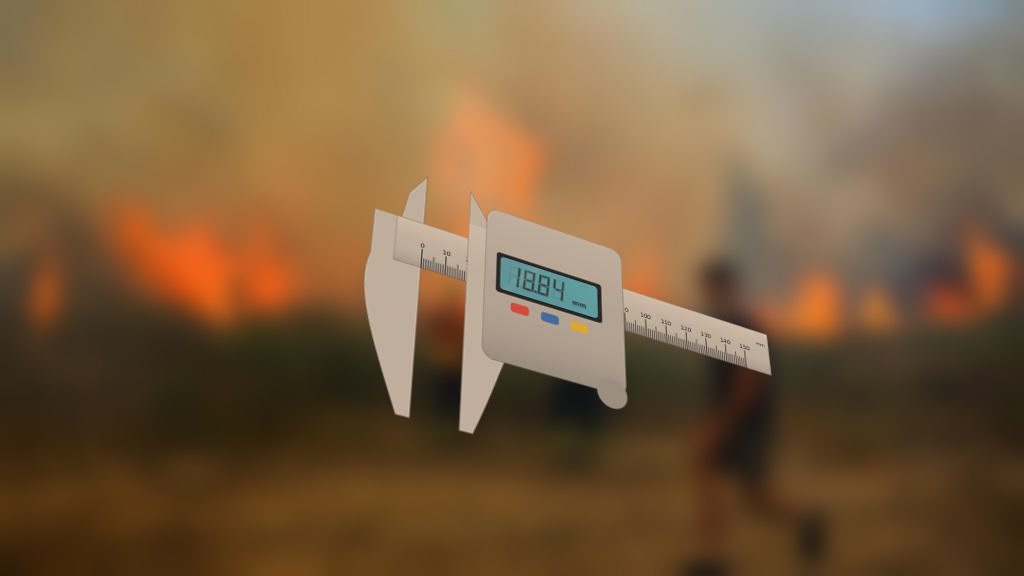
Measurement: 18.84,mm
